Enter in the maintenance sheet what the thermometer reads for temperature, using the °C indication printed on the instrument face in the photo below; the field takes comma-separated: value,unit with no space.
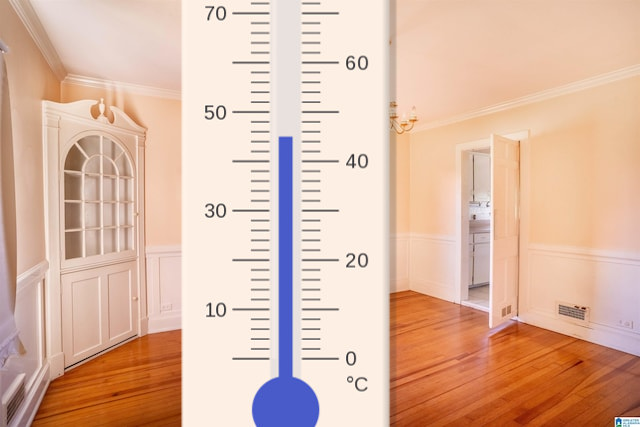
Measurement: 45,°C
